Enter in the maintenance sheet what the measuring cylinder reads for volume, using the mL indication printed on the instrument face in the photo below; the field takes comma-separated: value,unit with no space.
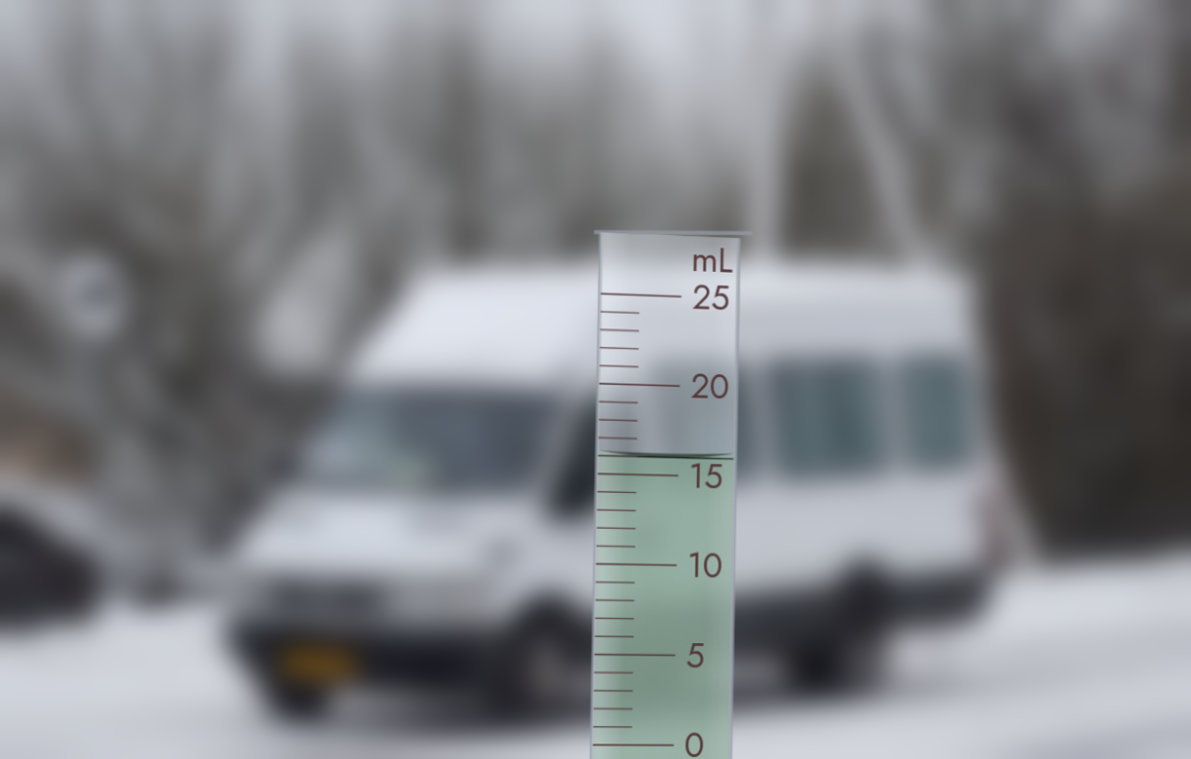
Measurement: 16,mL
